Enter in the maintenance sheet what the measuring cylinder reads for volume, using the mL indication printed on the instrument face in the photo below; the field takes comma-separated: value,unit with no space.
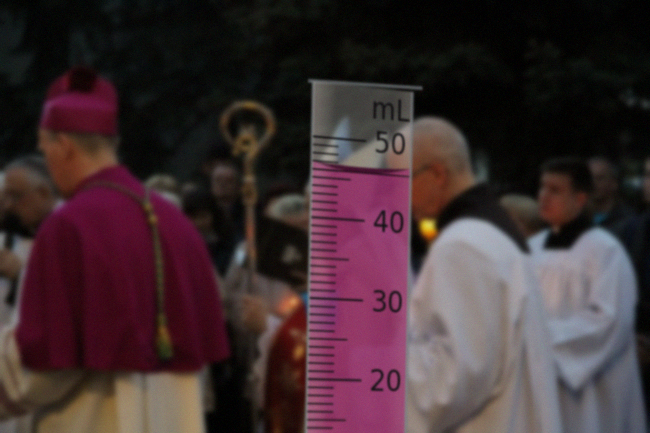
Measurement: 46,mL
